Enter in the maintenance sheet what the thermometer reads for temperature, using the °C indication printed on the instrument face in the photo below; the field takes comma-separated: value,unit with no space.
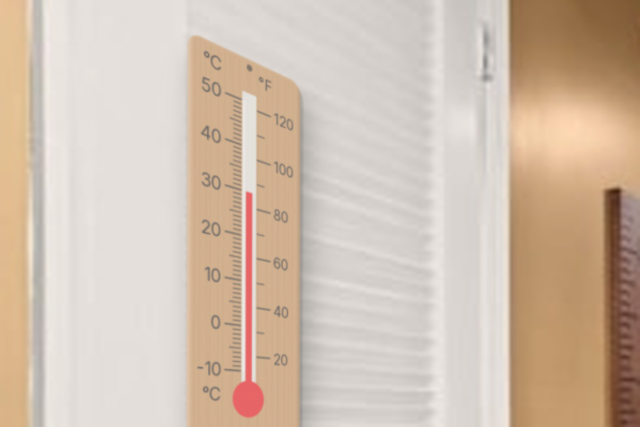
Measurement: 30,°C
